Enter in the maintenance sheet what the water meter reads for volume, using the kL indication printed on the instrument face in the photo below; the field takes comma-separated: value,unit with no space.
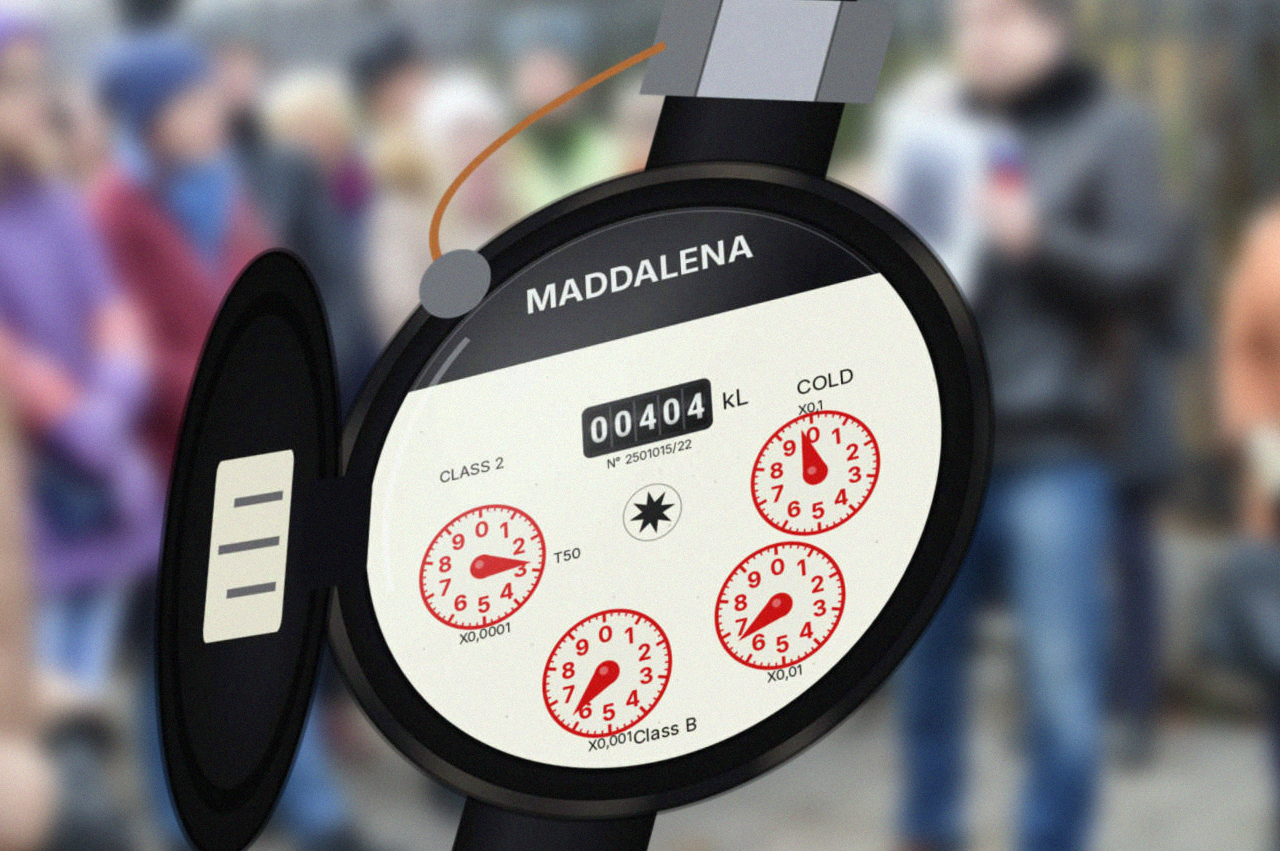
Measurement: 403.9662,kL
